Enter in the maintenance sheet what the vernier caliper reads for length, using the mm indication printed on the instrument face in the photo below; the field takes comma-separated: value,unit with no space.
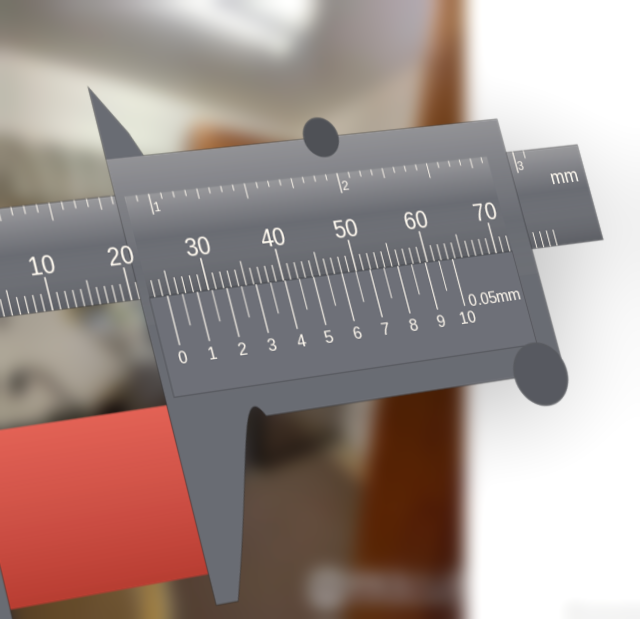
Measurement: 24.6,mm
